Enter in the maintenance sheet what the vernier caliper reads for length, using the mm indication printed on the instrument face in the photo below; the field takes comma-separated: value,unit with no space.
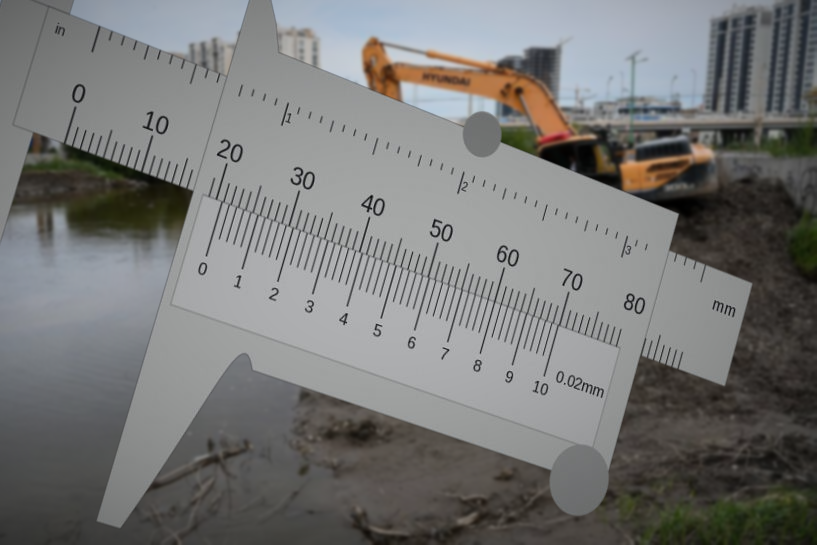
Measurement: 20.8,mm
